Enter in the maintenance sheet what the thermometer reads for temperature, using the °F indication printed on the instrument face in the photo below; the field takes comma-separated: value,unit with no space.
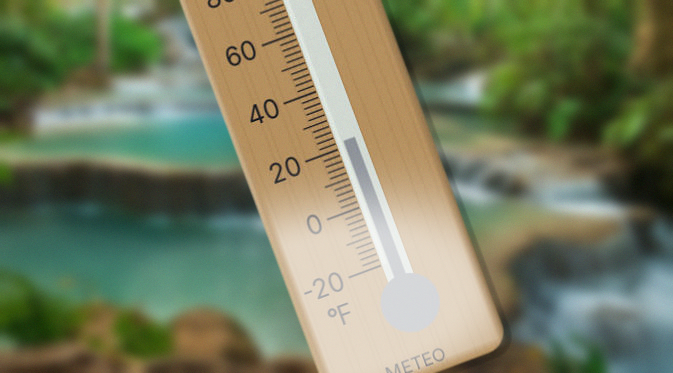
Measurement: 22,°F
